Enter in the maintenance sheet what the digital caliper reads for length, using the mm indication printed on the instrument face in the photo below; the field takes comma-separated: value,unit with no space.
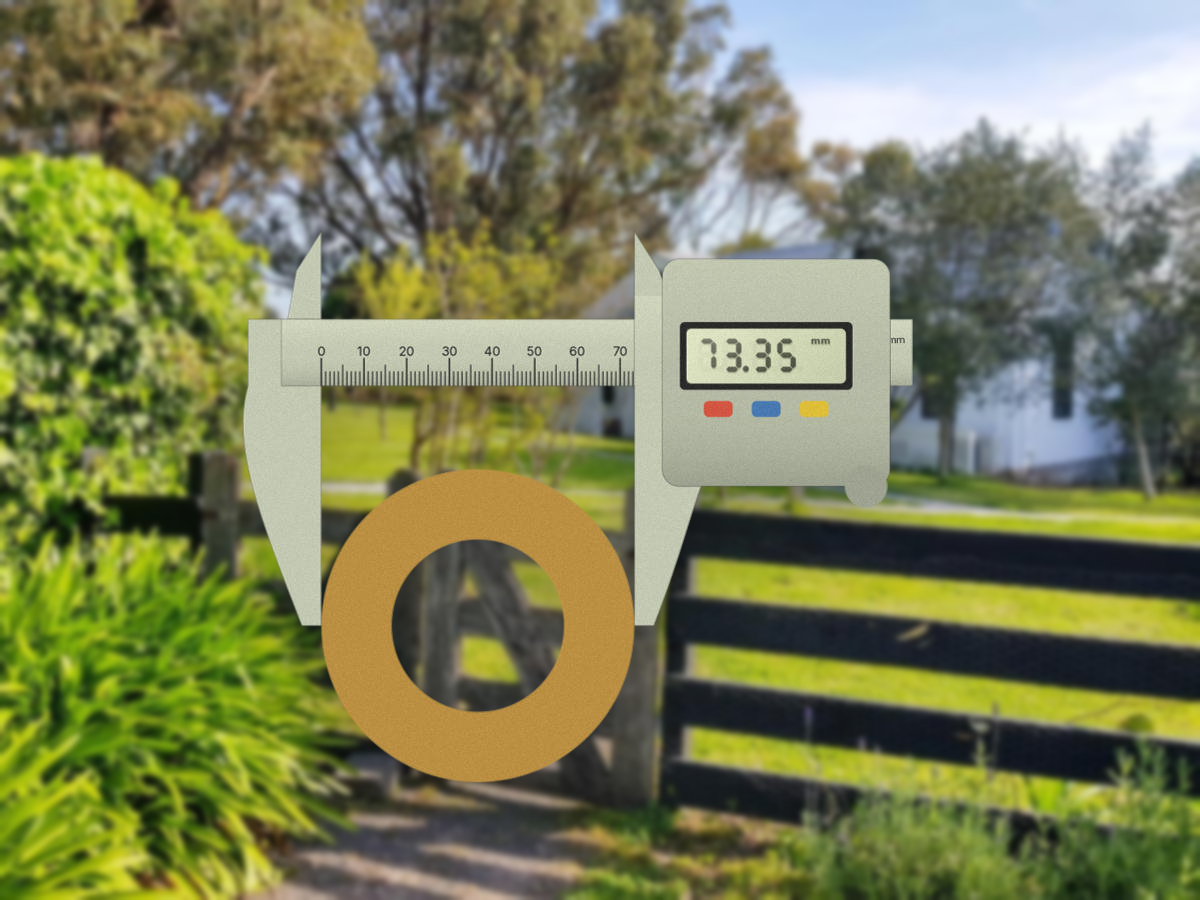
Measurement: 73.35,mm
